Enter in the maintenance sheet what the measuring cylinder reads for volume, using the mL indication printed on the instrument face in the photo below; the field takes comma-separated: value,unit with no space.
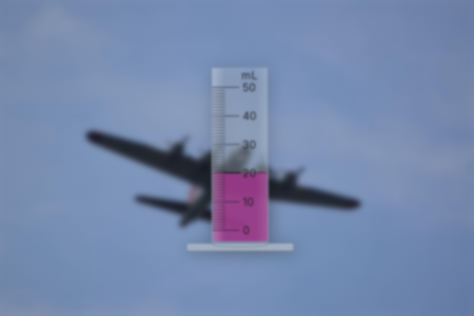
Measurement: 20,mL
